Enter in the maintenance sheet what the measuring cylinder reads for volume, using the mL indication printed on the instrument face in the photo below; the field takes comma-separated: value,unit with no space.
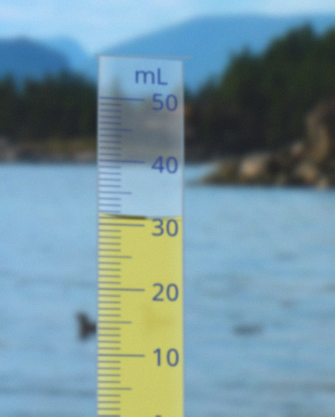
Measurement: 31,mL
